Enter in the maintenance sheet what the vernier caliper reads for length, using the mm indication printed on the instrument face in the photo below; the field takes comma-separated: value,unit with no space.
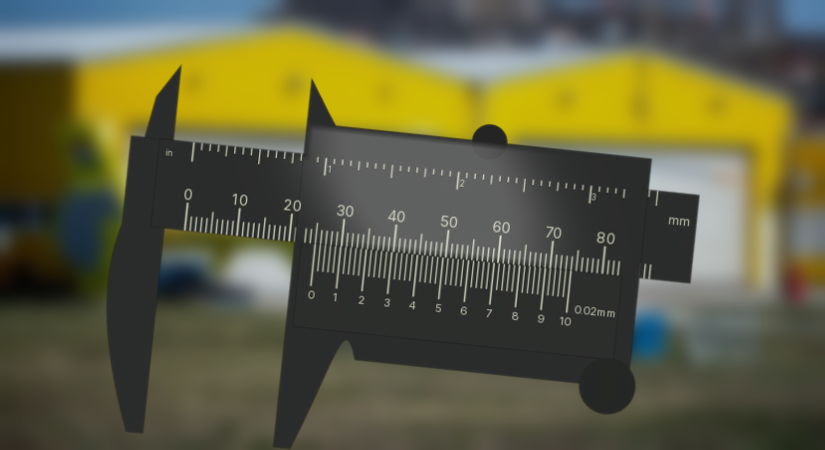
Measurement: 25.0,mm
